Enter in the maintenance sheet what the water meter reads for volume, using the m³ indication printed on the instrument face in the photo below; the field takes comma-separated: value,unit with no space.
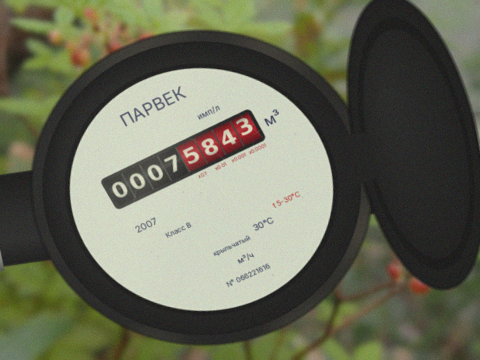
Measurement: 7.5843,m³
